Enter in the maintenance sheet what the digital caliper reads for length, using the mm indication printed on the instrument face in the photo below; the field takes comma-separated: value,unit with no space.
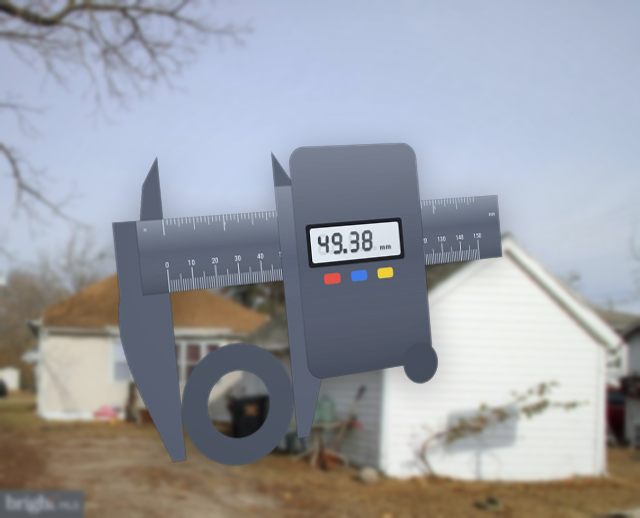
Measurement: 49.38,mm
